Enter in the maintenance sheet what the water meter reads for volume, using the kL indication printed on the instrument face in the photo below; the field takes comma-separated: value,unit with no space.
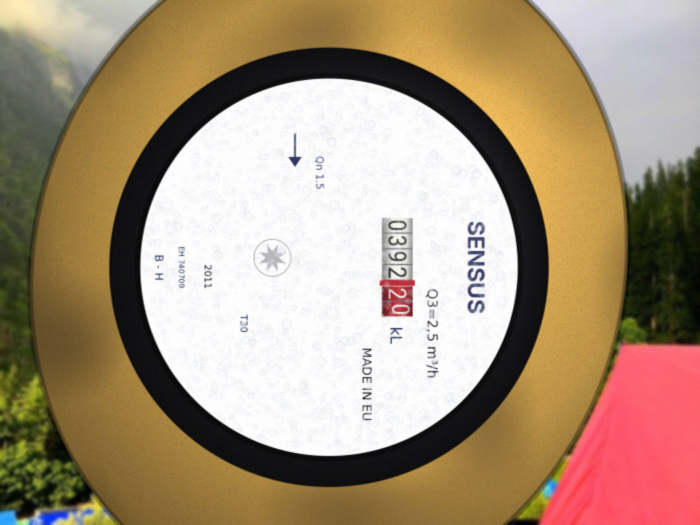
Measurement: 392.20,kL
